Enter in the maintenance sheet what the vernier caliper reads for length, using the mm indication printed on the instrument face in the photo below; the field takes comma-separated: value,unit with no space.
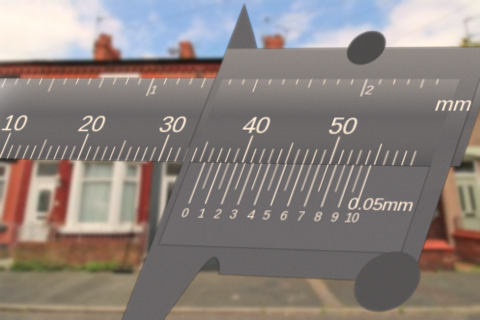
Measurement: 35.6,mm
